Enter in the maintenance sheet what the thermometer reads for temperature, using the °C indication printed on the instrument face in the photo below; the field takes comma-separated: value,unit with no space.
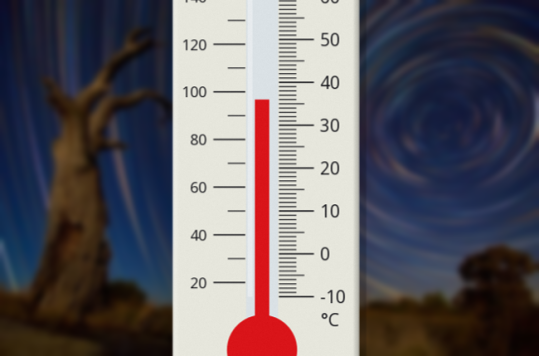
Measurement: 36,°C
